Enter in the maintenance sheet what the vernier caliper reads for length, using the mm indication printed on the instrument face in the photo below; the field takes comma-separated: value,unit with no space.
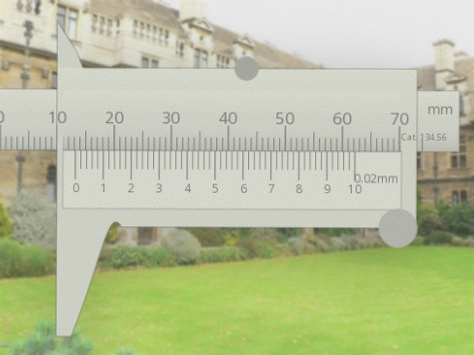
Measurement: 13.2,mm
